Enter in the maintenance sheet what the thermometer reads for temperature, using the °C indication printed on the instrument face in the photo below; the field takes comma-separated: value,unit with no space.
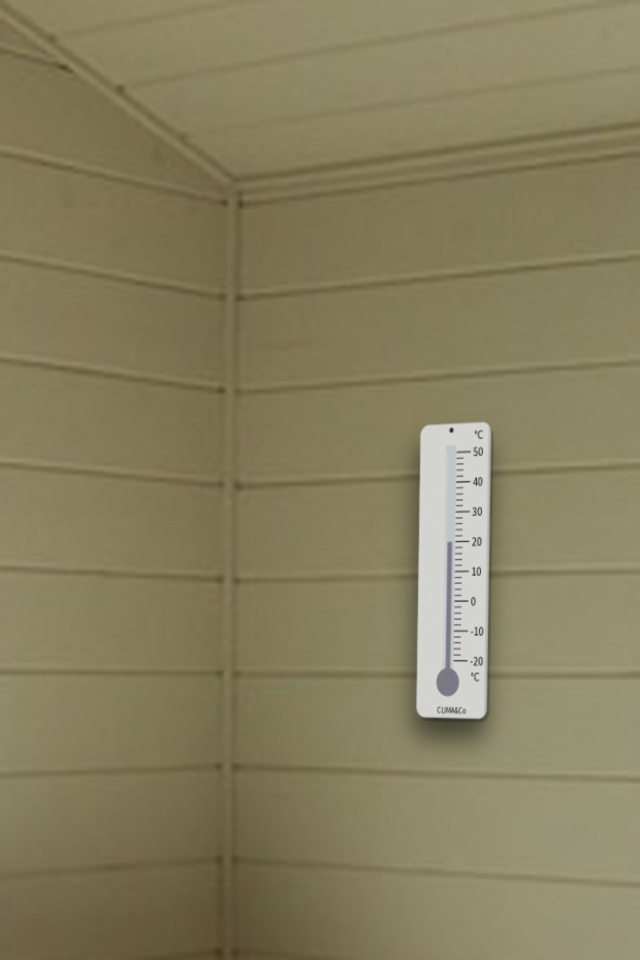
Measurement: 20,°C
